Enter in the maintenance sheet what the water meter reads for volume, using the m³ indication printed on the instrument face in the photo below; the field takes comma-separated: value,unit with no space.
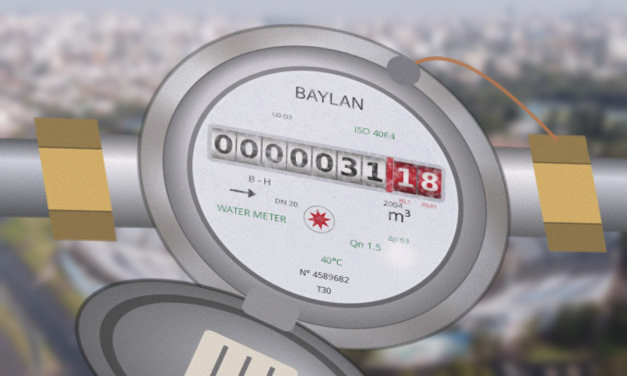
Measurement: 31.18,m³
